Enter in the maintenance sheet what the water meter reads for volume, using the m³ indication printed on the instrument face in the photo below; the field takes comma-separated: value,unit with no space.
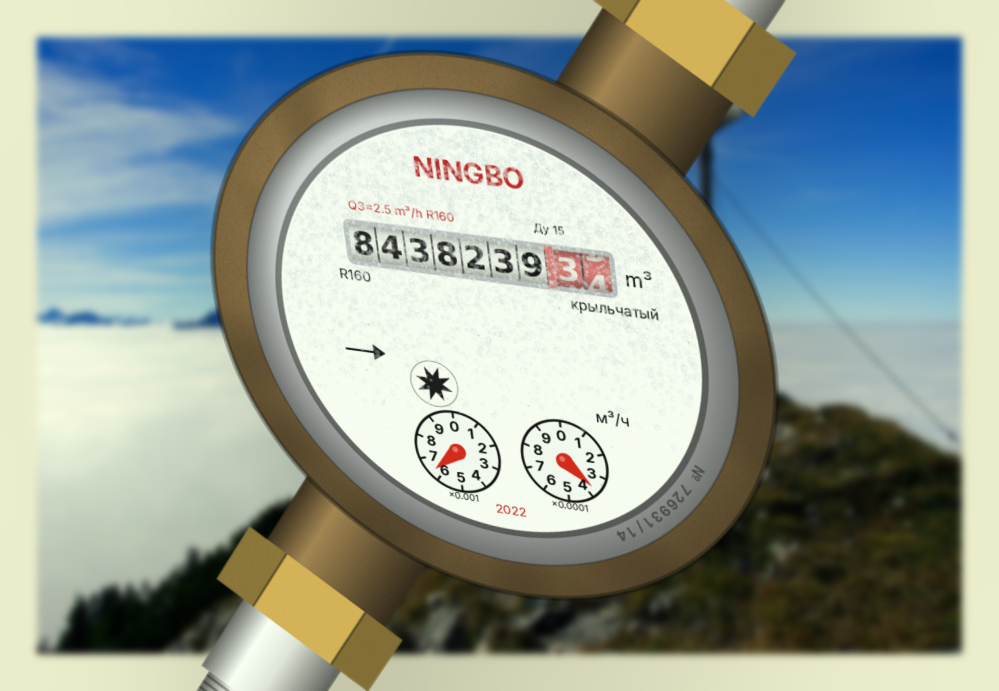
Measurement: 8438239.3363,m³
